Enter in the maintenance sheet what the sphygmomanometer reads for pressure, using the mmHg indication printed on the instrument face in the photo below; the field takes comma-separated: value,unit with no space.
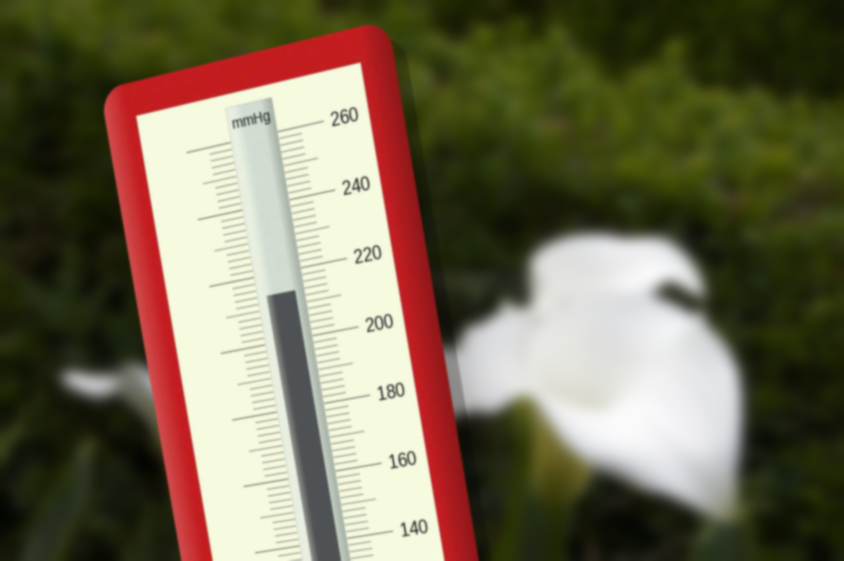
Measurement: 214,mmHg
